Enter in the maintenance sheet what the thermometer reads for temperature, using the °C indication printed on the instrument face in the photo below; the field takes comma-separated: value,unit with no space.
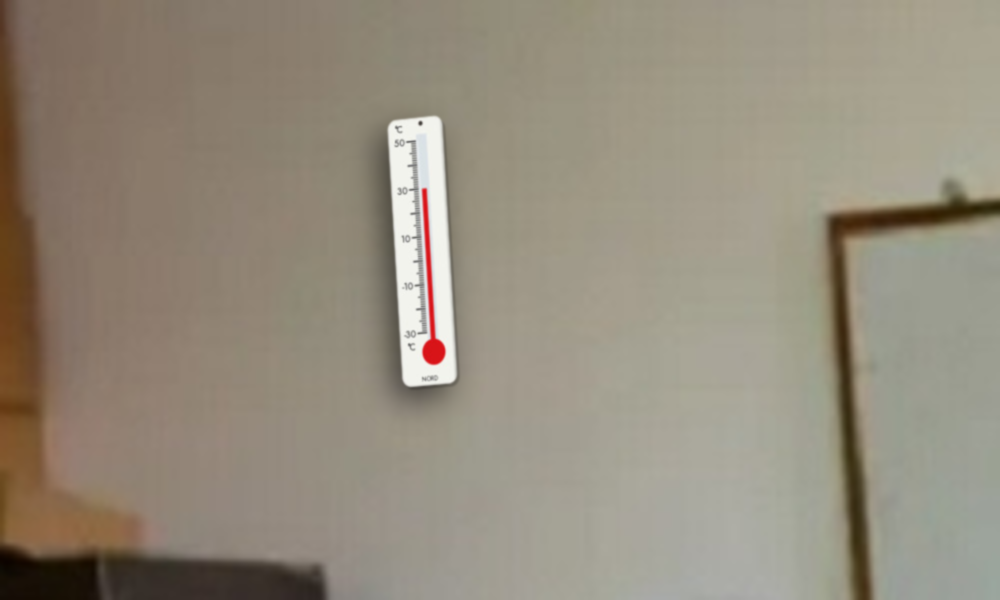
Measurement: 30,°C
